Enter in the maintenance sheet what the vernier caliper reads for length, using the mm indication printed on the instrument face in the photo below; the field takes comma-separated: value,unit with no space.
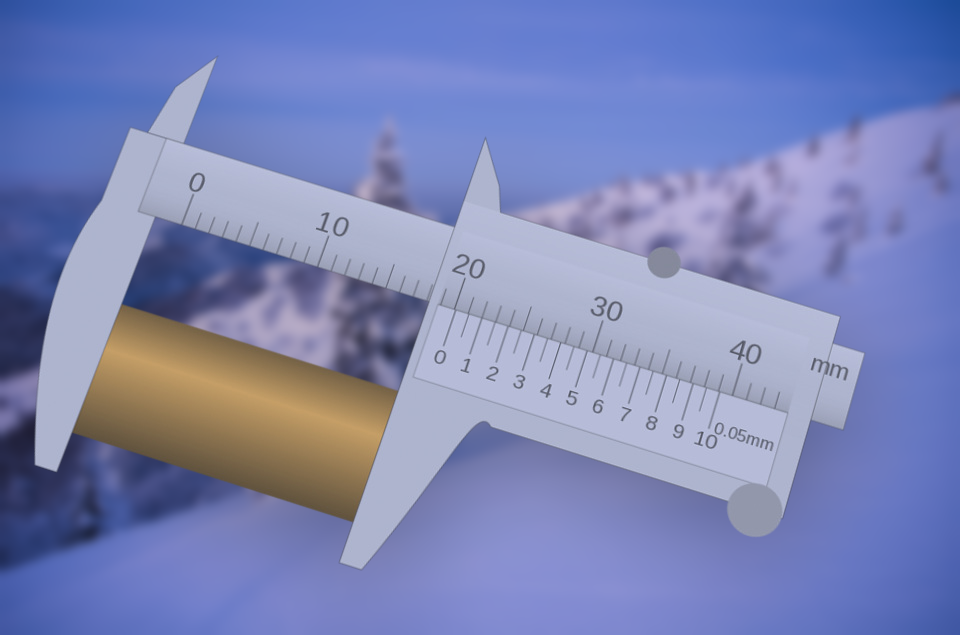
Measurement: 20.1,mm
